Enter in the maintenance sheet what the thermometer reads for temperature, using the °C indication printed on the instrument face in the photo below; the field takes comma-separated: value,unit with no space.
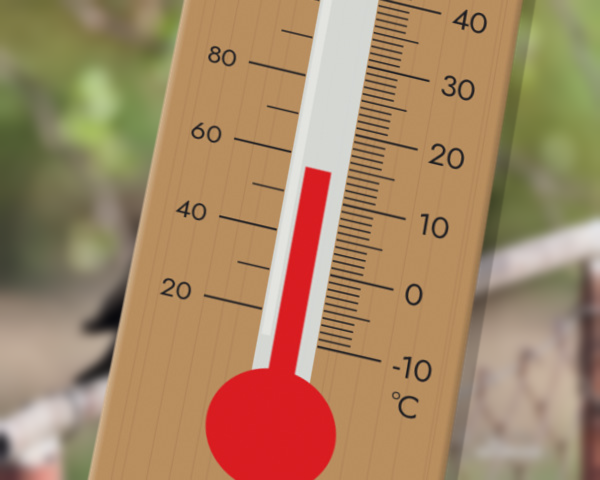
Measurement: 14,°C
